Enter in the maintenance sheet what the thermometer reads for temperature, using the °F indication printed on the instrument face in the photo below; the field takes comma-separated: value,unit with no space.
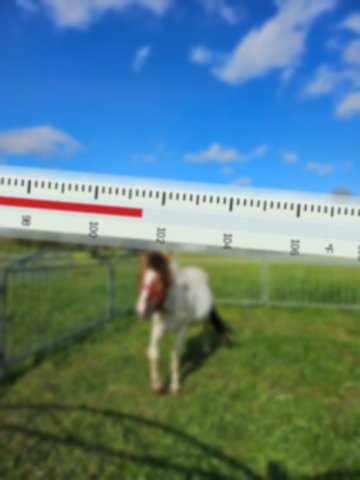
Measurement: 101.4,°F
